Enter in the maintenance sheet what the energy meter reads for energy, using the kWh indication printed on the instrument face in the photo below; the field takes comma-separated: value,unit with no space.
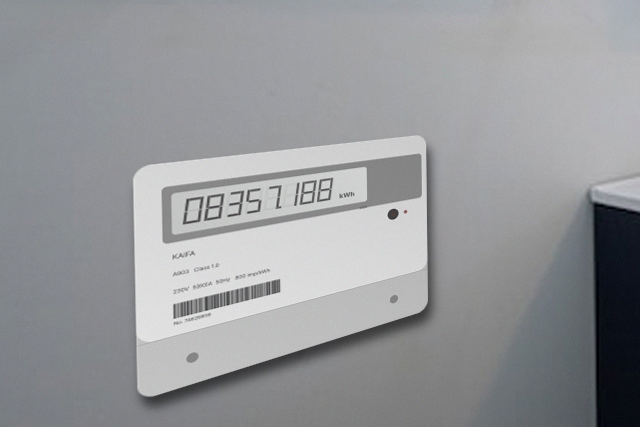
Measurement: 8357.188,kWh
